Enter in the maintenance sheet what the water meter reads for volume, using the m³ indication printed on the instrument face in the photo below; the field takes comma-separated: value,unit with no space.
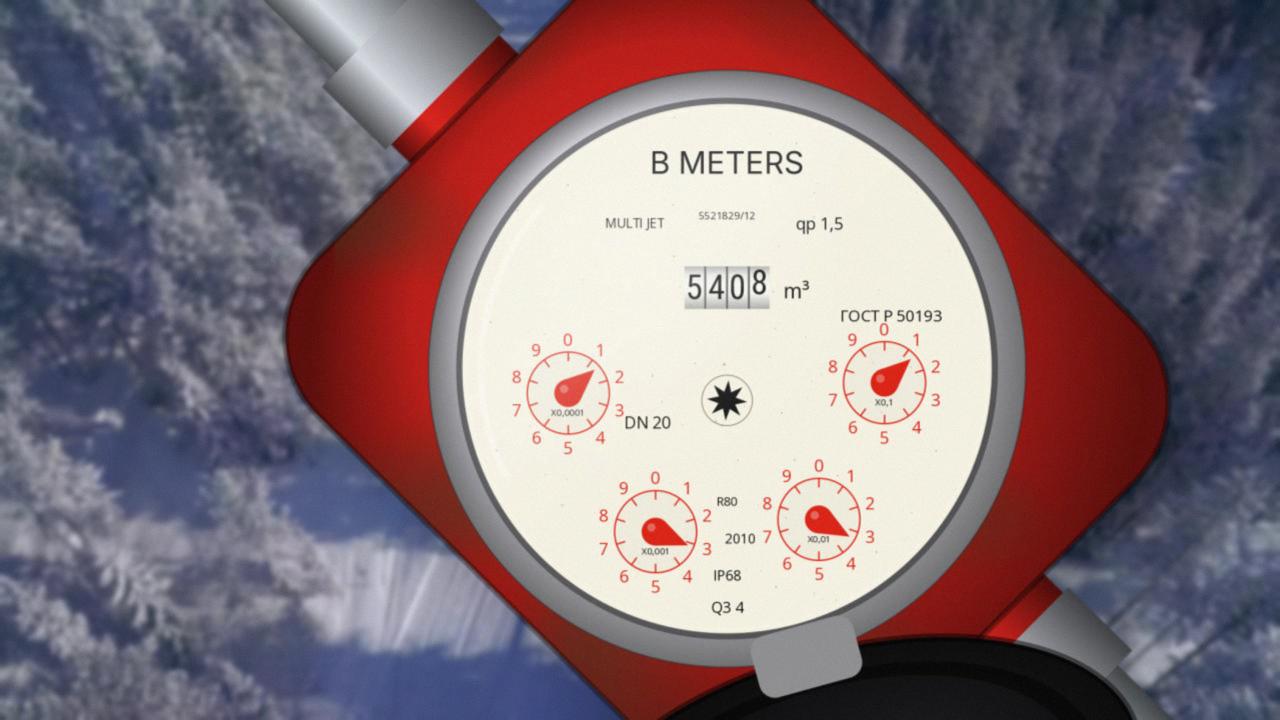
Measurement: 5408.1331,m³
